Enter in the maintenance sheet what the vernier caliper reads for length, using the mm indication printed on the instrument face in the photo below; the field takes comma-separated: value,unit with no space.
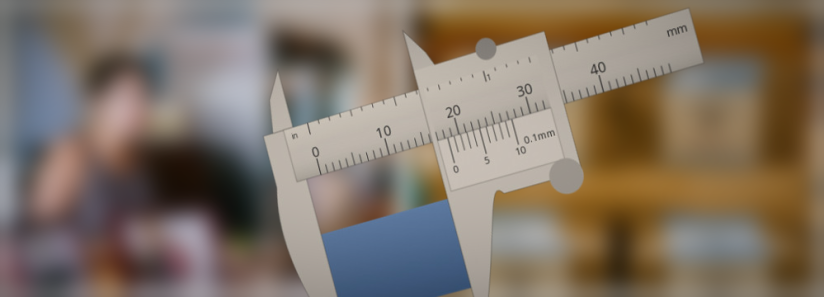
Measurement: 18.4,mm
